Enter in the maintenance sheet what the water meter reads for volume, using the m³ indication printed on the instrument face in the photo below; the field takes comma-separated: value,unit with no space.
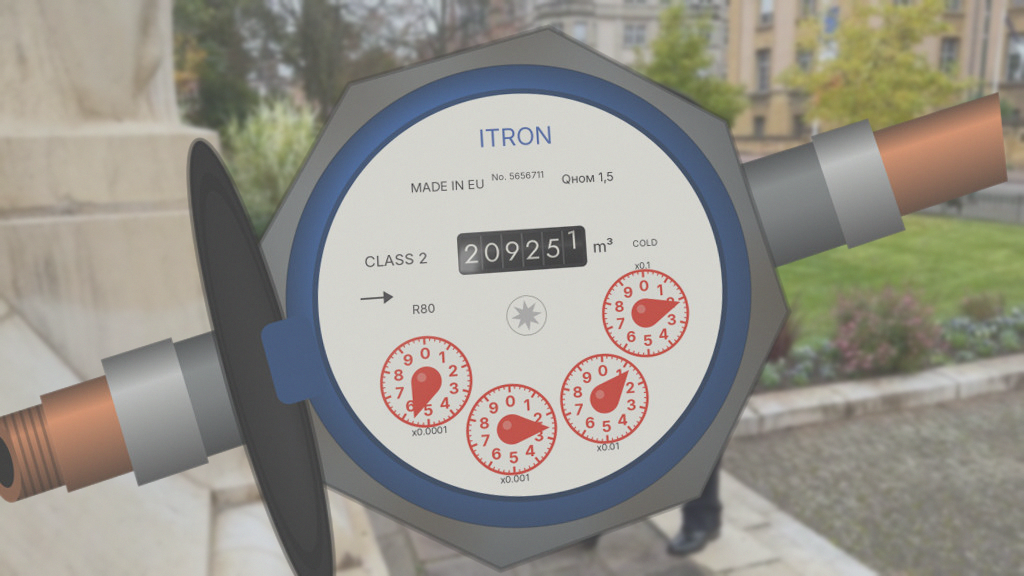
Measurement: 209251.2125,m³
